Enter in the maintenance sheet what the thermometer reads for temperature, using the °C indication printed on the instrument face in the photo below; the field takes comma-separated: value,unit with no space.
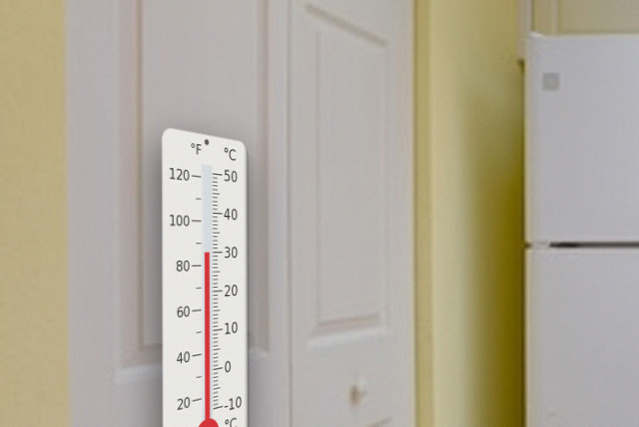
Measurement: 30,°C
